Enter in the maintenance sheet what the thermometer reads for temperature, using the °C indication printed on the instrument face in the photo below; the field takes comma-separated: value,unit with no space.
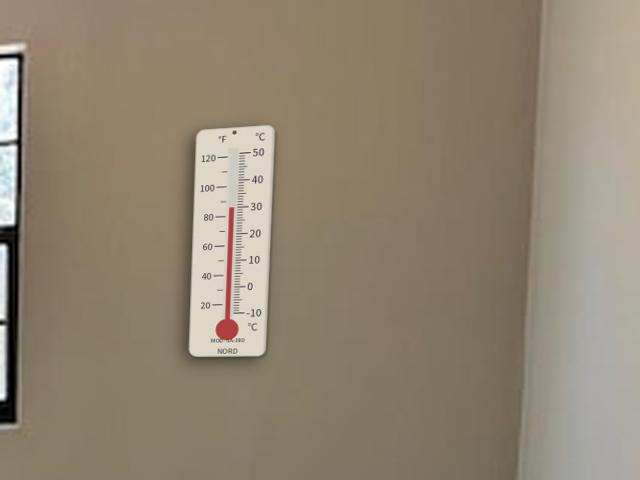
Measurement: 30,°C
